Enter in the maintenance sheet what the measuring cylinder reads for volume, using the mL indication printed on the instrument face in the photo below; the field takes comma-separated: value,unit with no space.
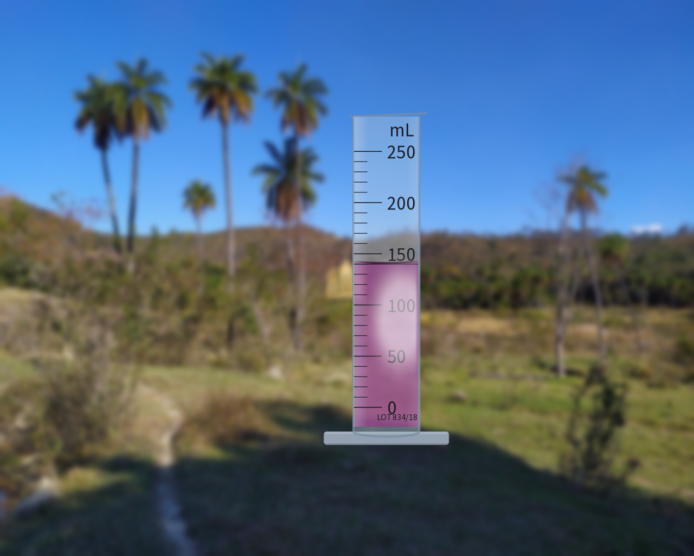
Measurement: 140,mL
